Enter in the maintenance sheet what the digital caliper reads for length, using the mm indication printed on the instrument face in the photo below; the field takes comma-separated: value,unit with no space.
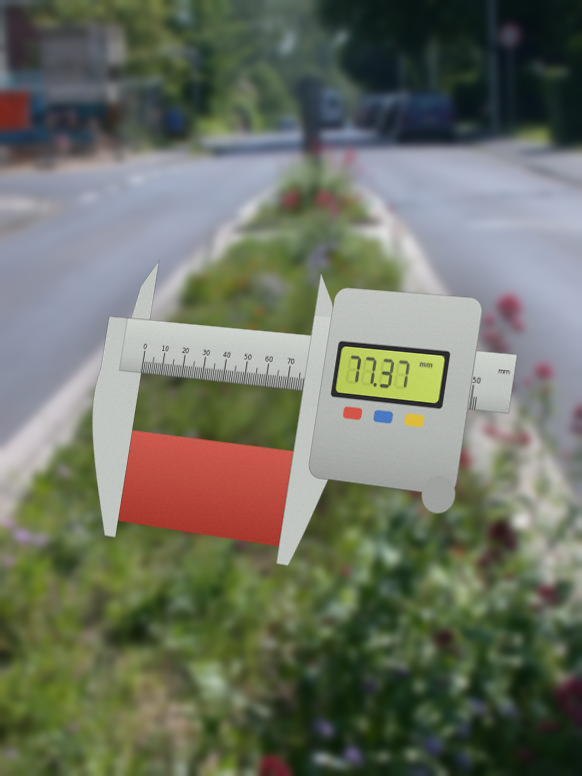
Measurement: 77.37,mm
